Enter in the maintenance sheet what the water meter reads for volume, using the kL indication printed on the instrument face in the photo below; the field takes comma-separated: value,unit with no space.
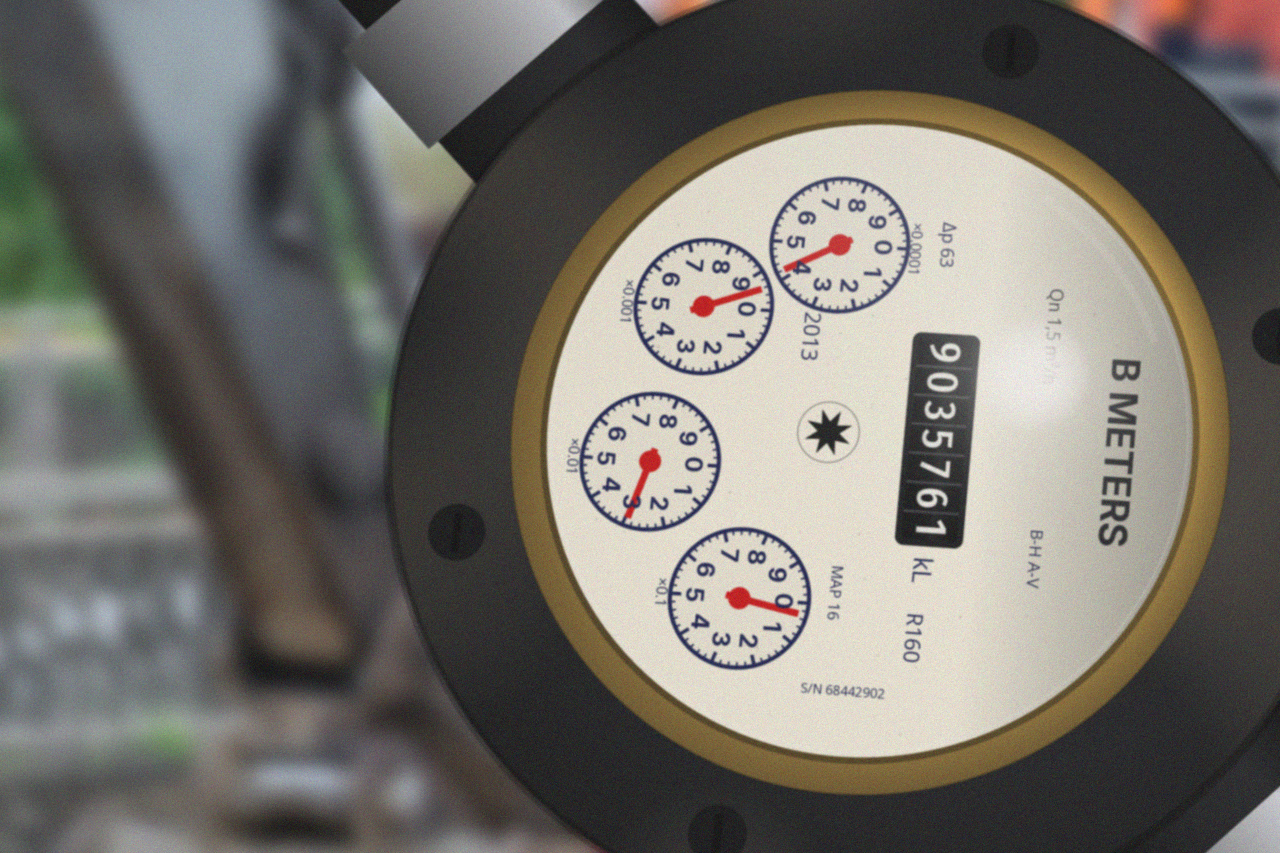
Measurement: 9035761.0294,kL
